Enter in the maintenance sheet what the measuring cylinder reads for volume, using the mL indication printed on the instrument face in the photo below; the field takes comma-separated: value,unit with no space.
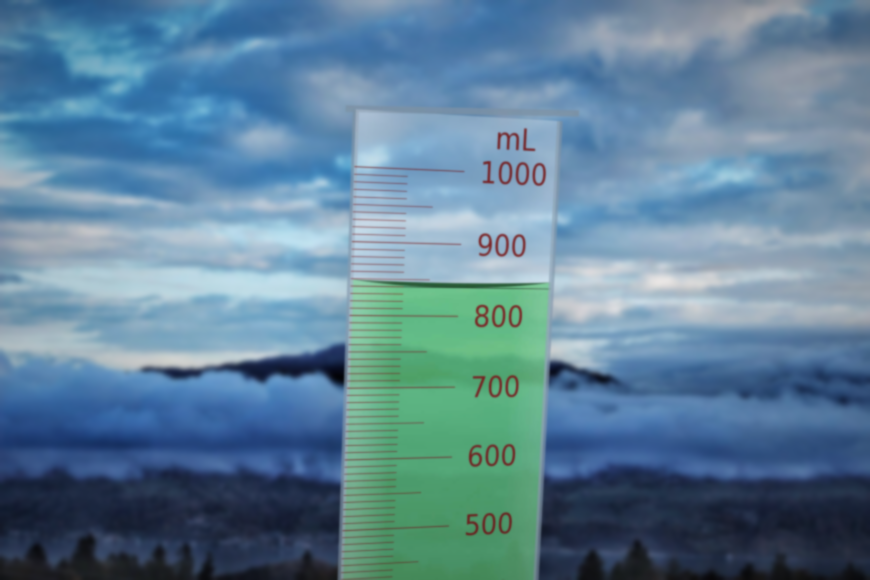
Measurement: 840,mL
